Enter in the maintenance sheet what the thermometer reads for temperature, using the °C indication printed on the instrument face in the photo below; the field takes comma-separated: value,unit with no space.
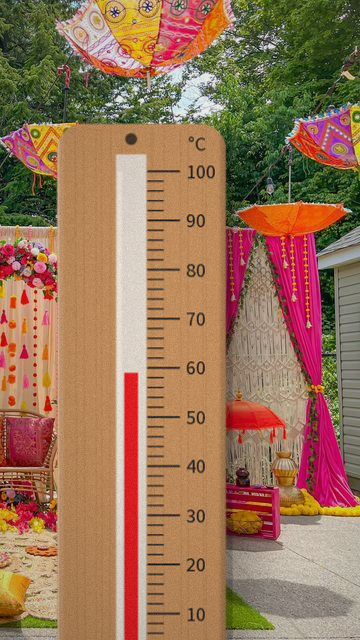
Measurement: 59,°C
